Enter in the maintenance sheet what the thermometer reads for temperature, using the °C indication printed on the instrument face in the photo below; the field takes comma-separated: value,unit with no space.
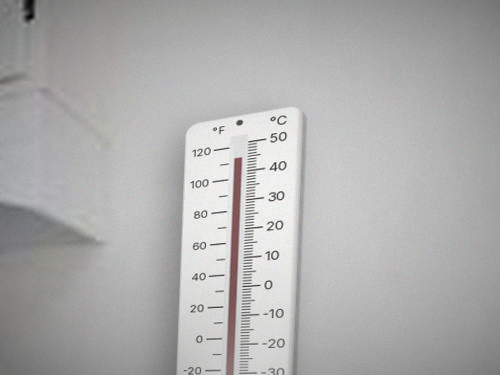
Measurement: 45,°C
